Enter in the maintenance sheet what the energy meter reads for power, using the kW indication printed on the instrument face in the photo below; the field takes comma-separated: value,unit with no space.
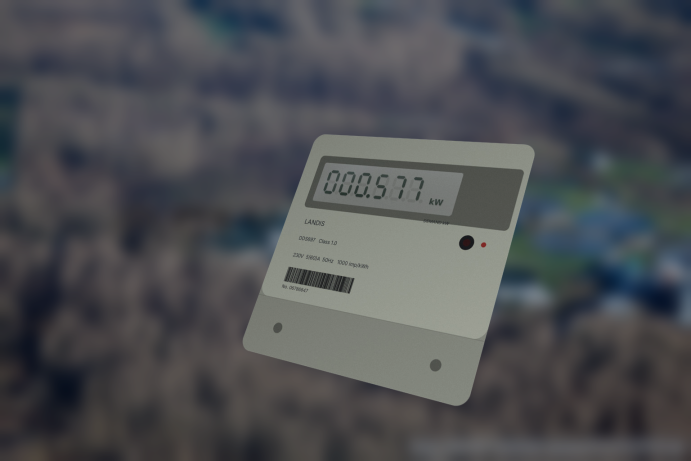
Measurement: 0.577,kW
